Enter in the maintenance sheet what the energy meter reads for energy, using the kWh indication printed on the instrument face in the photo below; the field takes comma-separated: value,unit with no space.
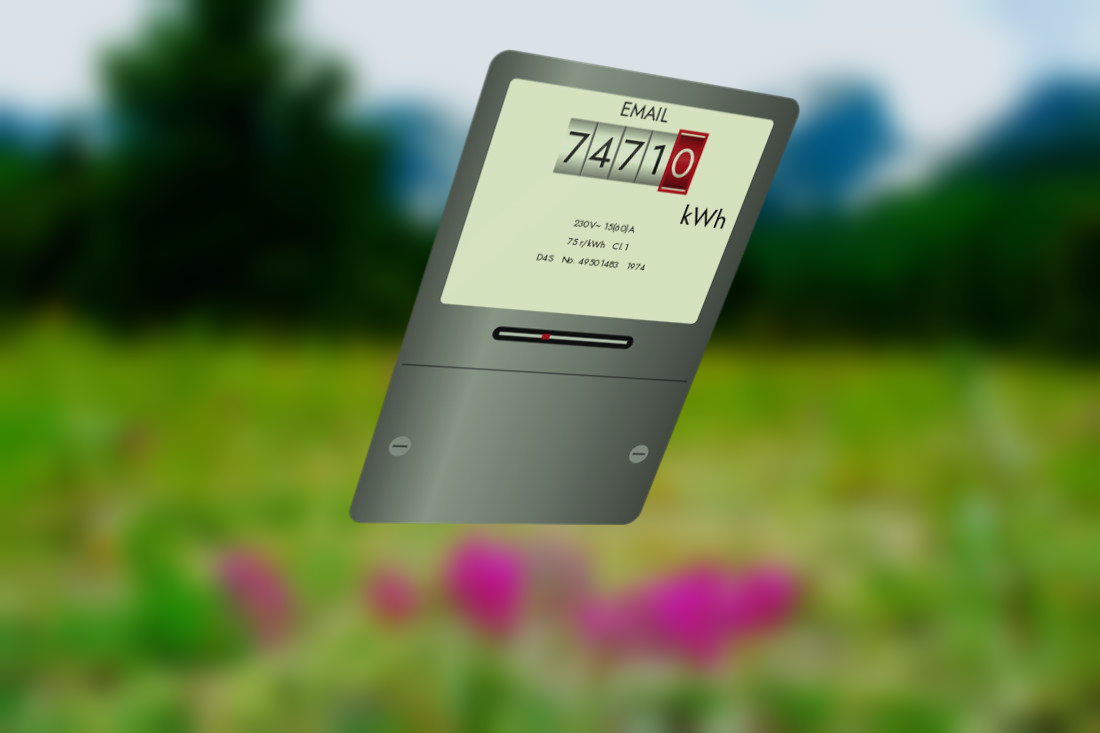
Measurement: 7471.0,kWh
